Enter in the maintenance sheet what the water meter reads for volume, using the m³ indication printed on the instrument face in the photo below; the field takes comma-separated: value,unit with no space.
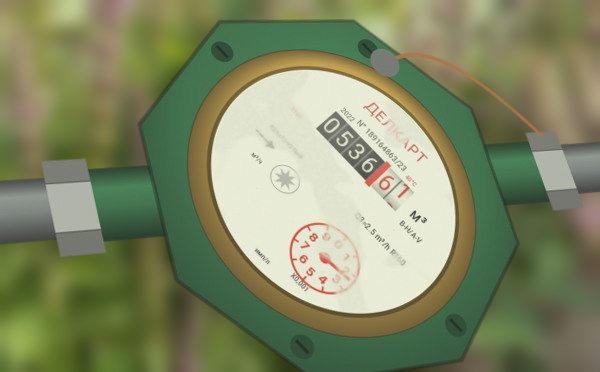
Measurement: 536.612,m³
